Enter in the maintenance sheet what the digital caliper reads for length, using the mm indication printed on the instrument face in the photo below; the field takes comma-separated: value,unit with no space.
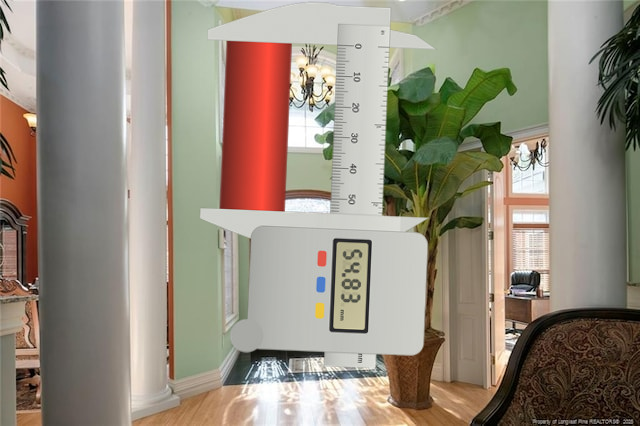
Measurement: 54.83,mm
